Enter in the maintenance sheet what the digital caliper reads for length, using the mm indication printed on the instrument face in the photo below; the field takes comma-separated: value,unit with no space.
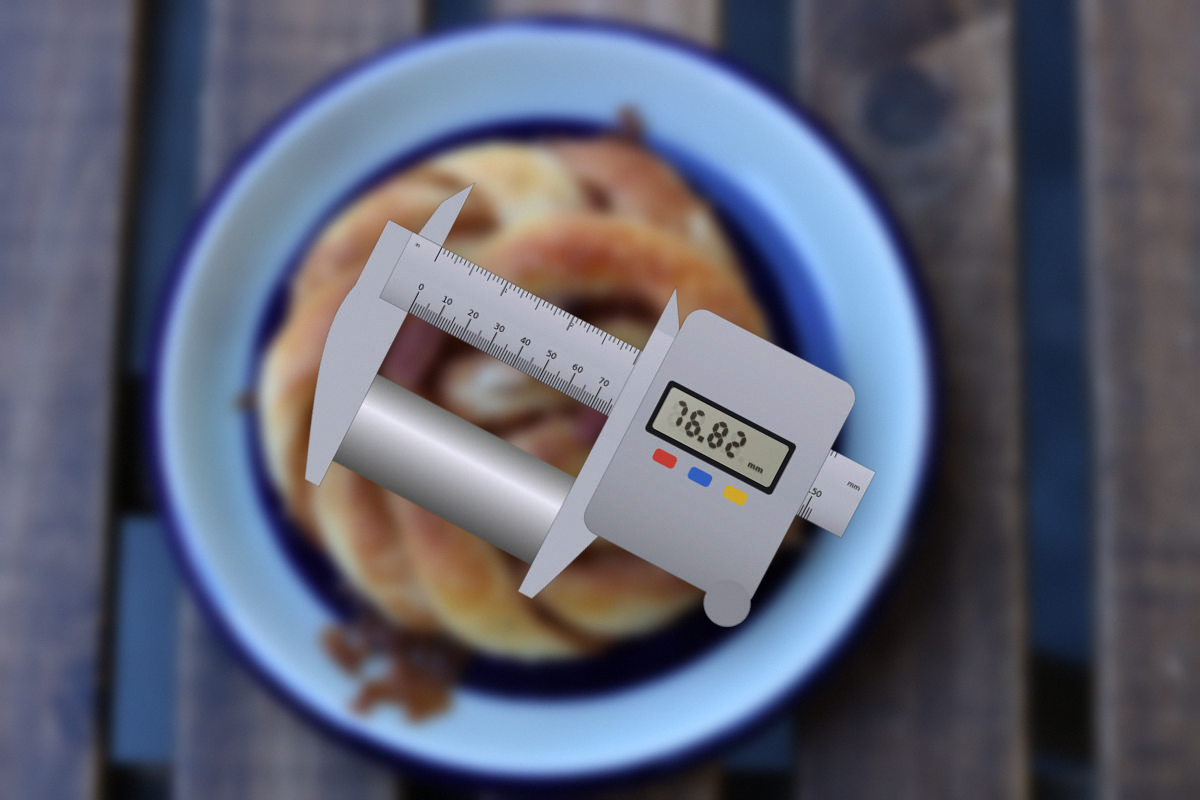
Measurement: 76.82,mm
